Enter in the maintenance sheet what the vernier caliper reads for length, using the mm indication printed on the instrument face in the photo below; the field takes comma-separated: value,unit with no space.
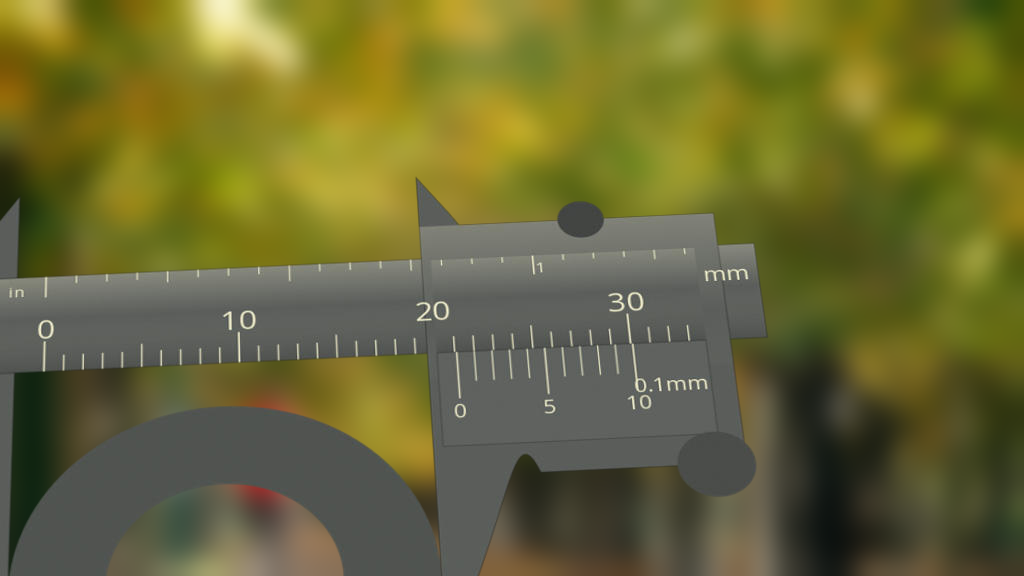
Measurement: 21.1,mm
